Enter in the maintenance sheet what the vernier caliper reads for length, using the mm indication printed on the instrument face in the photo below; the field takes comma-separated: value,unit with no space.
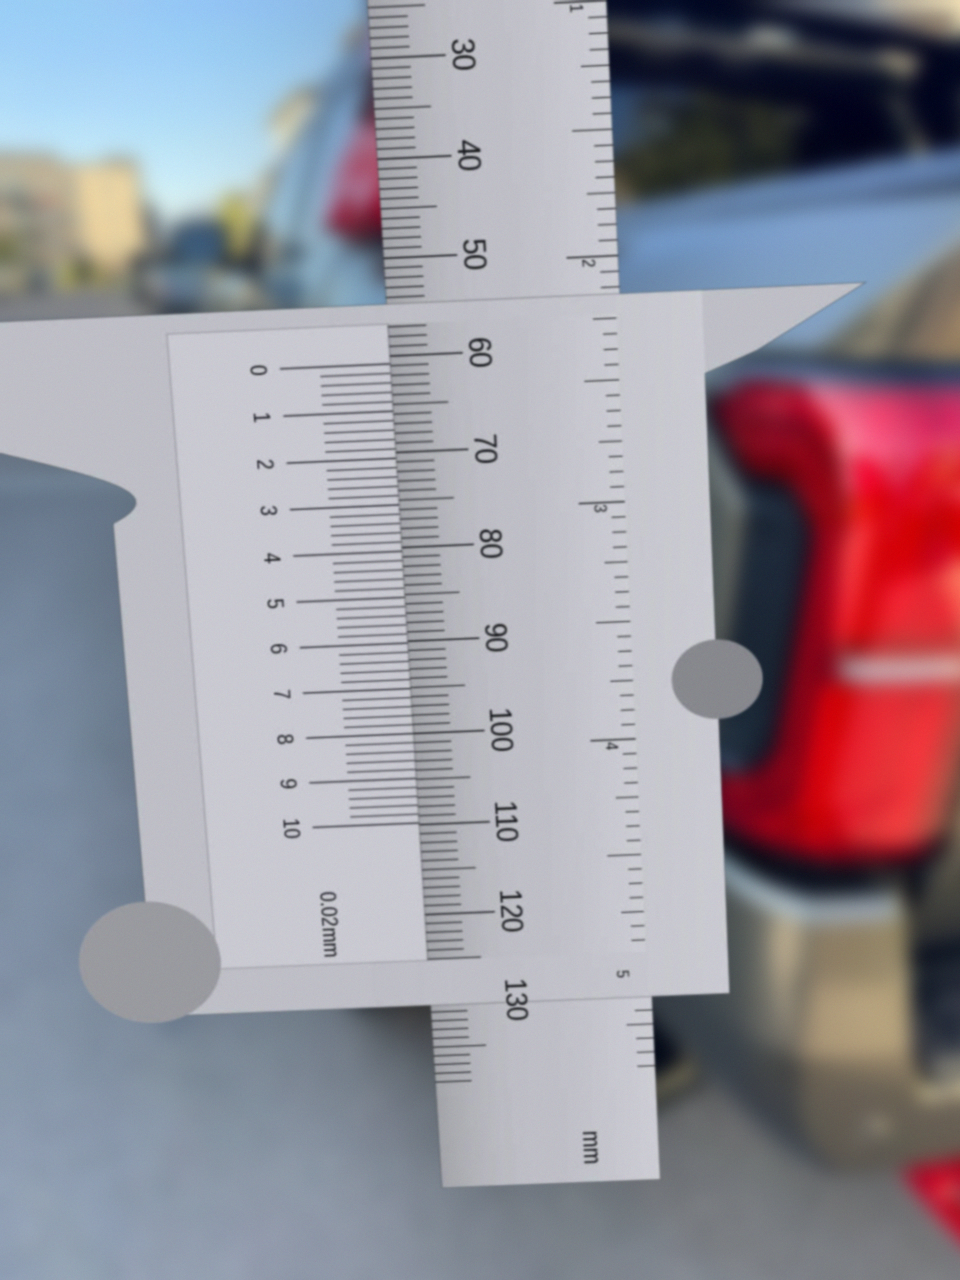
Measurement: 60.8,mm
